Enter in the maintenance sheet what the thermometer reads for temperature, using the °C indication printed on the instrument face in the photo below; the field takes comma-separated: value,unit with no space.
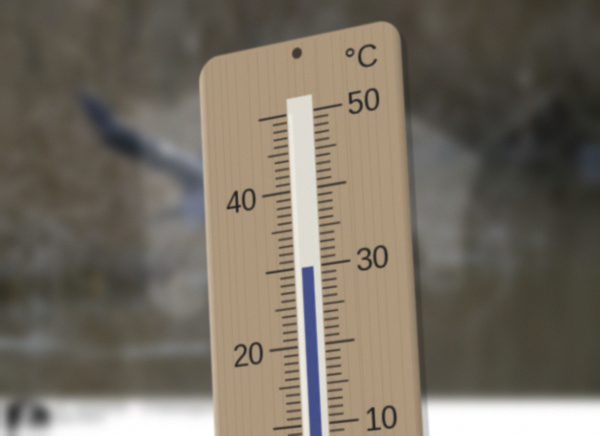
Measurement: 30,°C
